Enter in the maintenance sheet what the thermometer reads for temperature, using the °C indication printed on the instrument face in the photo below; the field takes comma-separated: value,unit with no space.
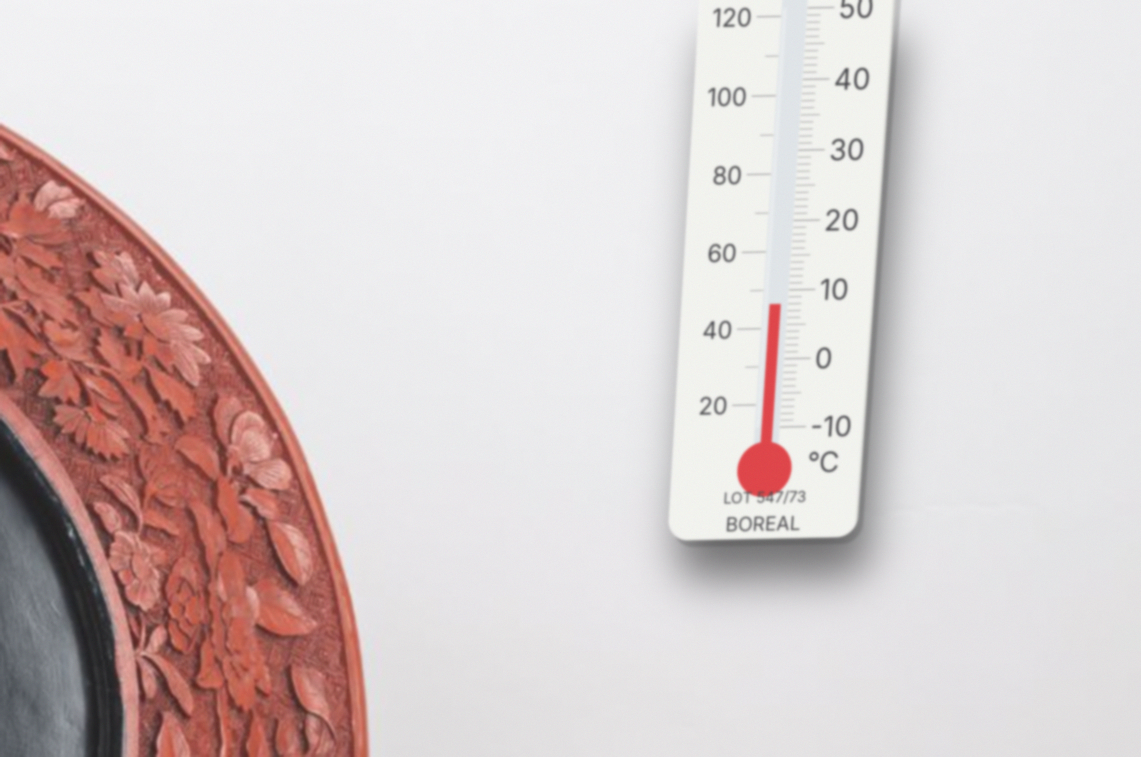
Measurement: 8,°C
